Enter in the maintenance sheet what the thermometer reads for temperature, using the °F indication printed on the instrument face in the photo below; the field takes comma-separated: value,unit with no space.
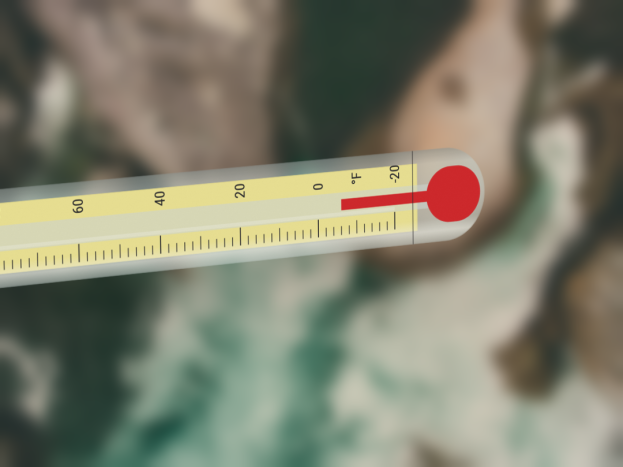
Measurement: -6,°F
